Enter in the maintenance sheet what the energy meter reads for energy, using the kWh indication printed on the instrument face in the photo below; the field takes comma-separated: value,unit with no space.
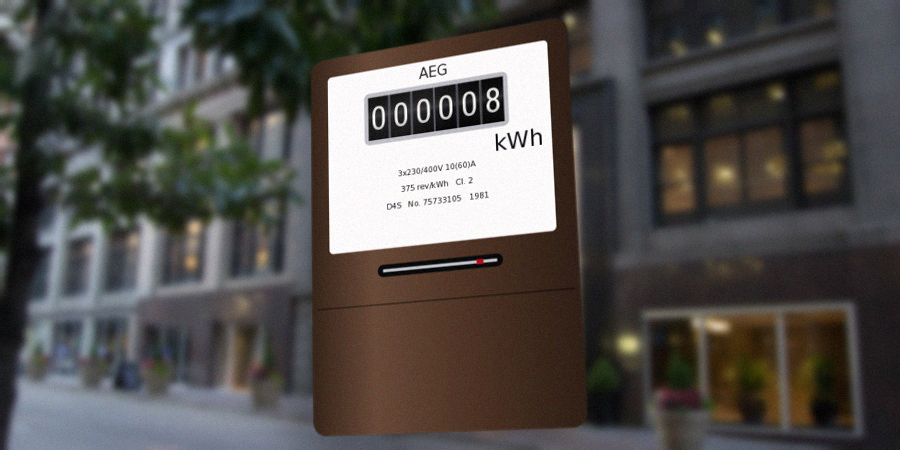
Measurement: 8,kWh
